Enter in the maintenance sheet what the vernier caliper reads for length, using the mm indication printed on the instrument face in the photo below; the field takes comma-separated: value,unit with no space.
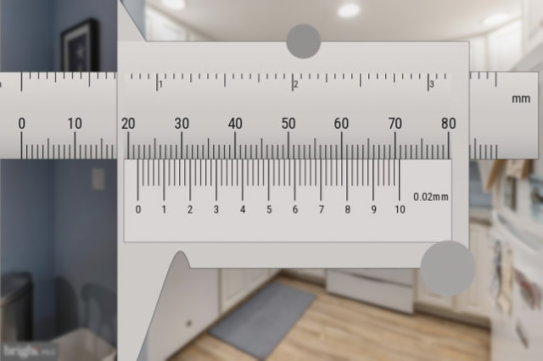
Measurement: 21.8,mm
